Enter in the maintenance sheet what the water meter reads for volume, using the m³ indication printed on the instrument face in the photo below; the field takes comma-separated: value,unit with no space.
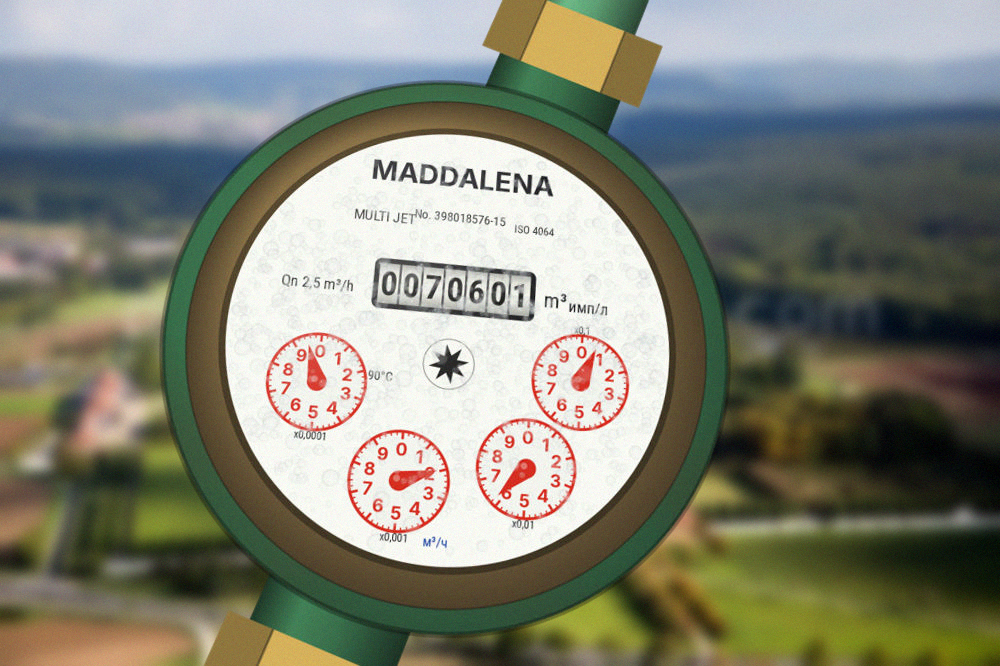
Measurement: 70601.0619,m³
